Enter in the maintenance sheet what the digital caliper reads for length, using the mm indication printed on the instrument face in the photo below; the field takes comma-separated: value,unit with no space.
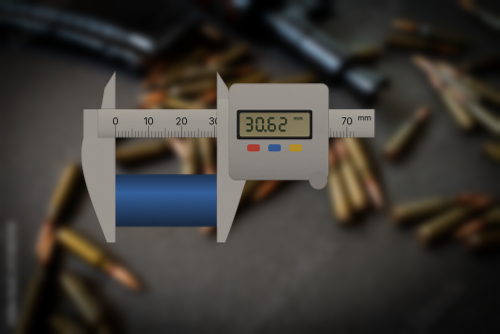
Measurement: 30.62,mm
